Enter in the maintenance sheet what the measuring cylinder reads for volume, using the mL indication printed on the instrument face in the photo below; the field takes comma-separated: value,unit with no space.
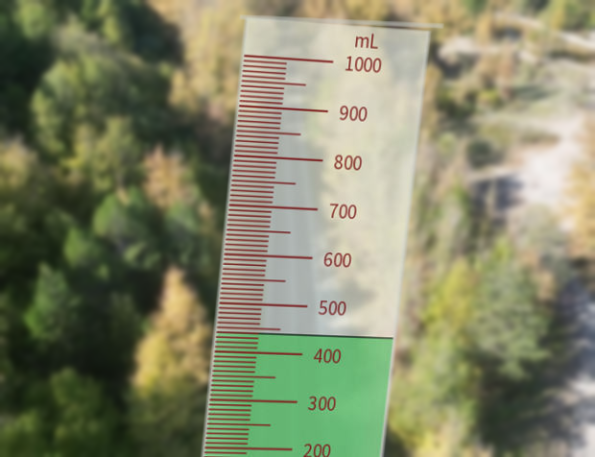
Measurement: 440,mL
